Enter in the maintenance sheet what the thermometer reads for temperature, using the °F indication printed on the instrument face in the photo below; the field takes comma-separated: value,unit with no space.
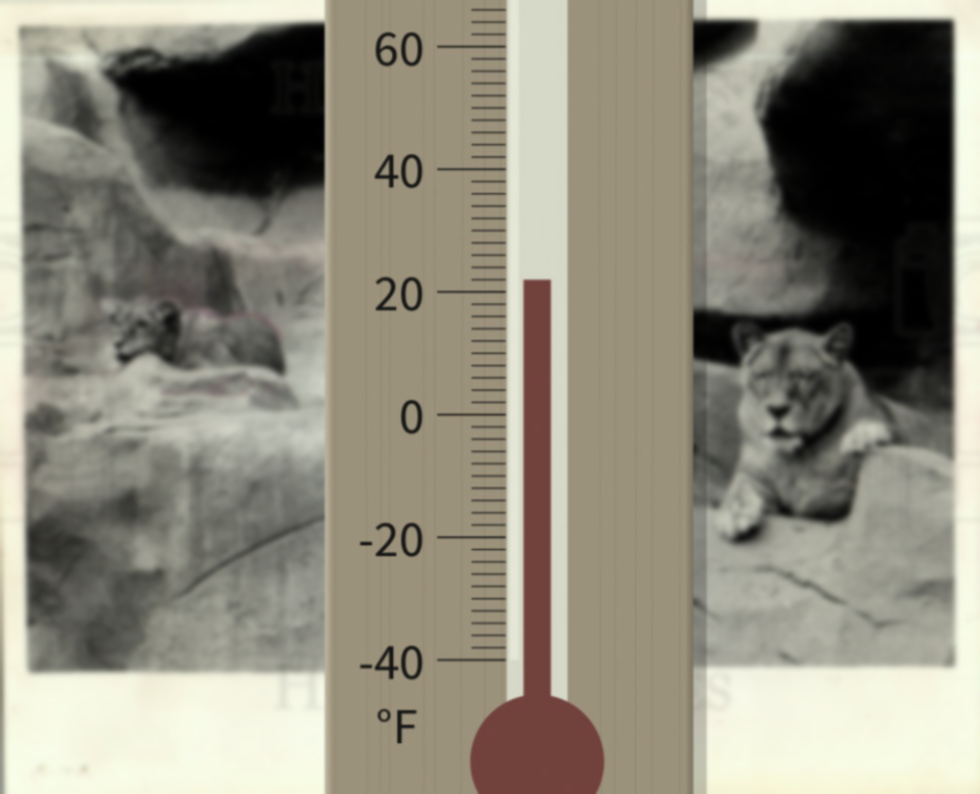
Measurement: 22,°F
